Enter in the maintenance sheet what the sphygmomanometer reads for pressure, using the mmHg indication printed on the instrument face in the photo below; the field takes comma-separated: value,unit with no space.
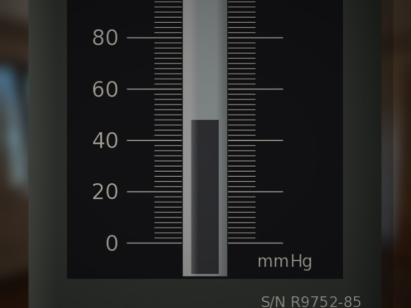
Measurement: 48,mmHg
